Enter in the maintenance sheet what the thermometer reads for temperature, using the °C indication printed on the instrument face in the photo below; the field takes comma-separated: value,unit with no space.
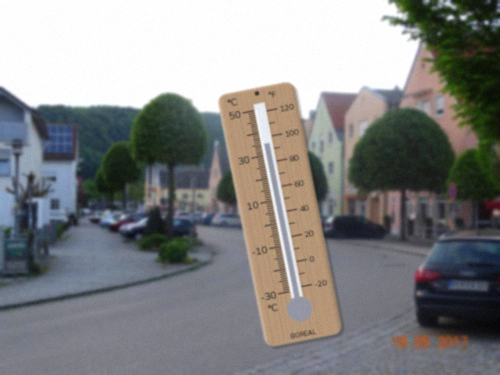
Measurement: 35,°C
